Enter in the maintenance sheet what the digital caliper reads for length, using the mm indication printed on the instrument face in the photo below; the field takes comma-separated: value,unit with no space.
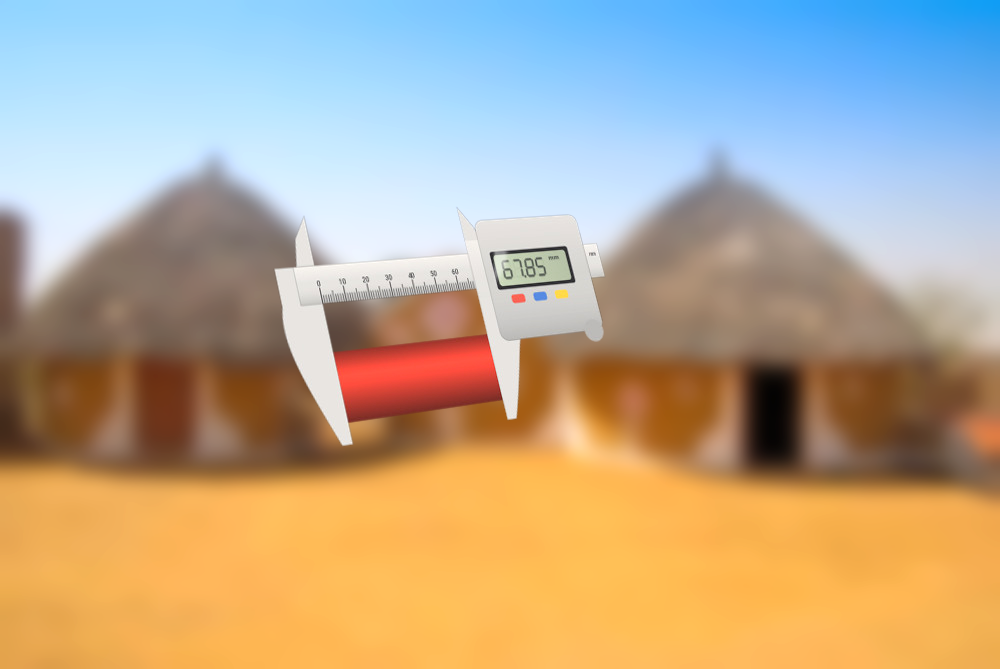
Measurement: 67.85,mm
